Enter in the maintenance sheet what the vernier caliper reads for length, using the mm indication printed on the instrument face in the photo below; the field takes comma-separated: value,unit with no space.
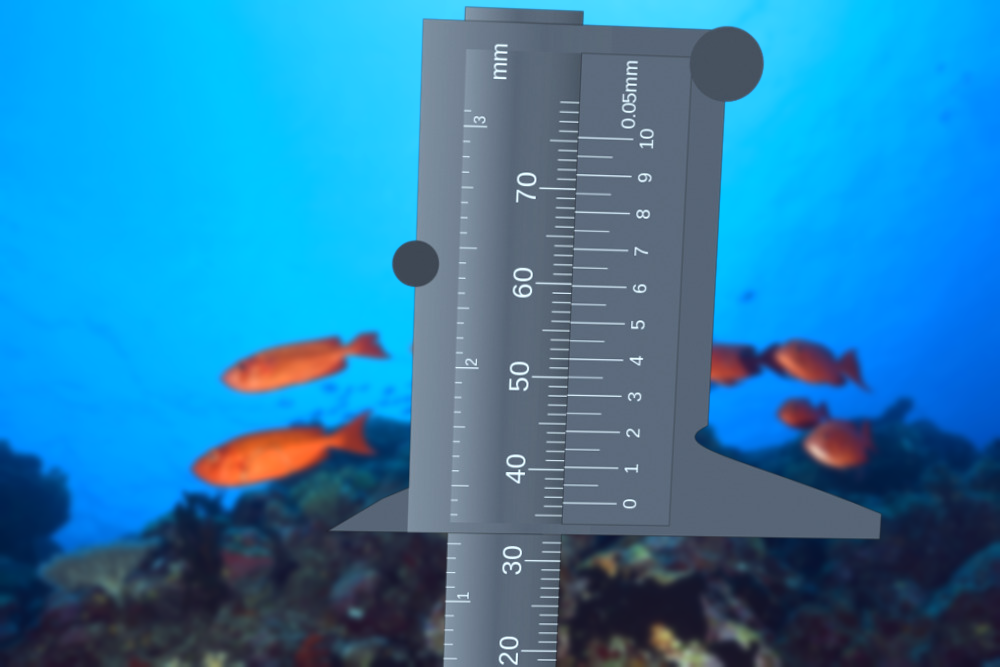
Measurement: 36.4,mm
